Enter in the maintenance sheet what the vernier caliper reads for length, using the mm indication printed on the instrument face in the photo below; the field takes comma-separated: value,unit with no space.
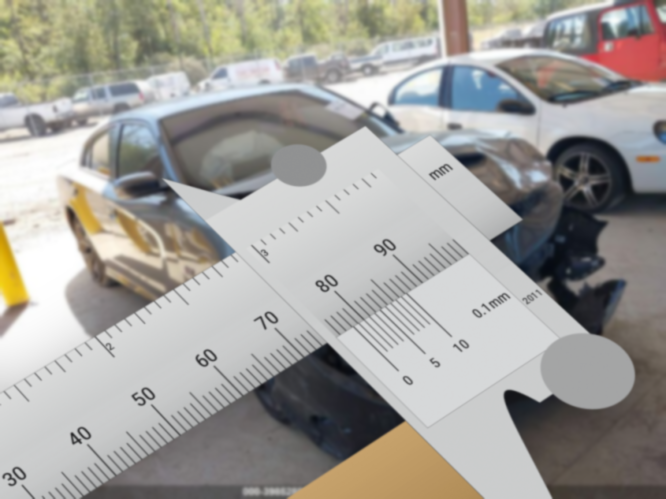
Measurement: 78.2,mm
